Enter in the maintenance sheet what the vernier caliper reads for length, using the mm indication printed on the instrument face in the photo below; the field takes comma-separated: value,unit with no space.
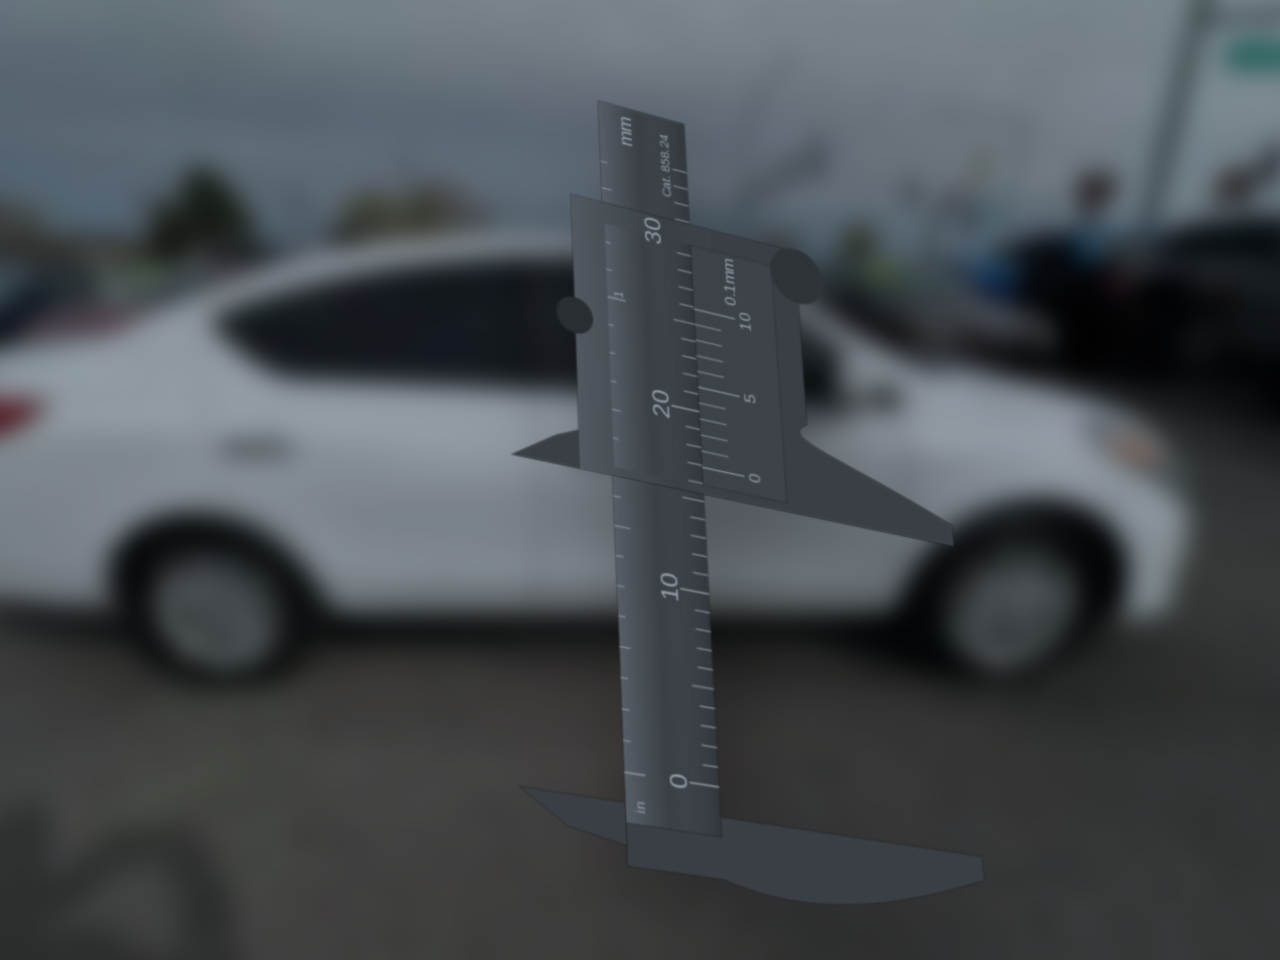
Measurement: 16.9,mm
